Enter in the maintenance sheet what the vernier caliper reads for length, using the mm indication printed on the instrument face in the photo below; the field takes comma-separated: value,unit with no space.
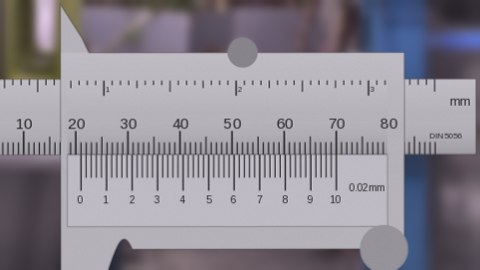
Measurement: 21.0,mm
